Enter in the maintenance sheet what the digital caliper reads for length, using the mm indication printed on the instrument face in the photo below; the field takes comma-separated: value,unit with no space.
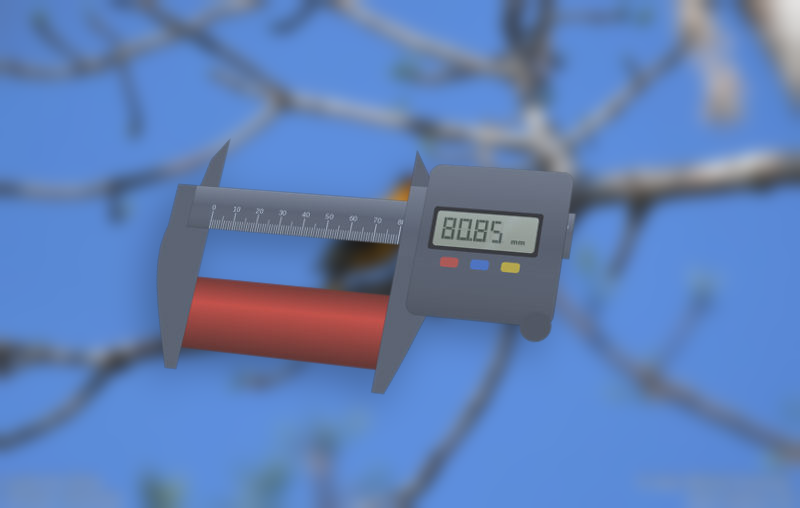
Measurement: 80.85,mm
